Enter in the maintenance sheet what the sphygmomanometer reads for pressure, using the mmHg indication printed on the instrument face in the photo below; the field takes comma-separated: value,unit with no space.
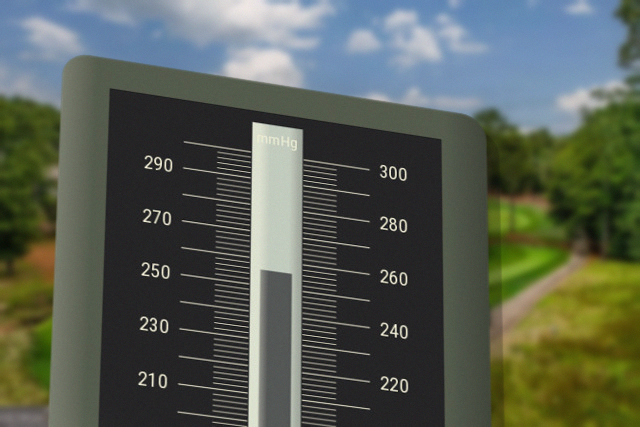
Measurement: 256,mmHg
